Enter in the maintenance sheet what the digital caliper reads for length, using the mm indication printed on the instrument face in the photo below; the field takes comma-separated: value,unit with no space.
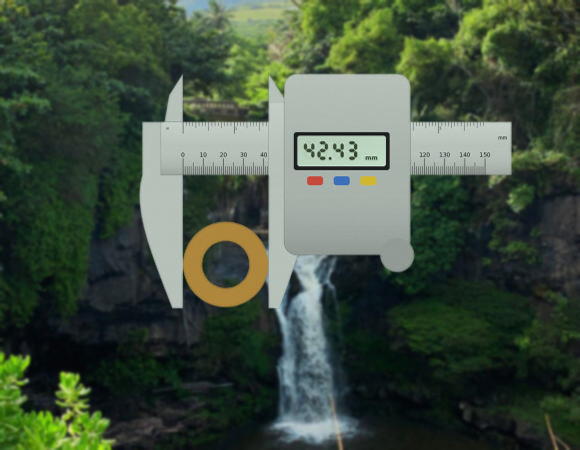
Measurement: 42.43,mm
